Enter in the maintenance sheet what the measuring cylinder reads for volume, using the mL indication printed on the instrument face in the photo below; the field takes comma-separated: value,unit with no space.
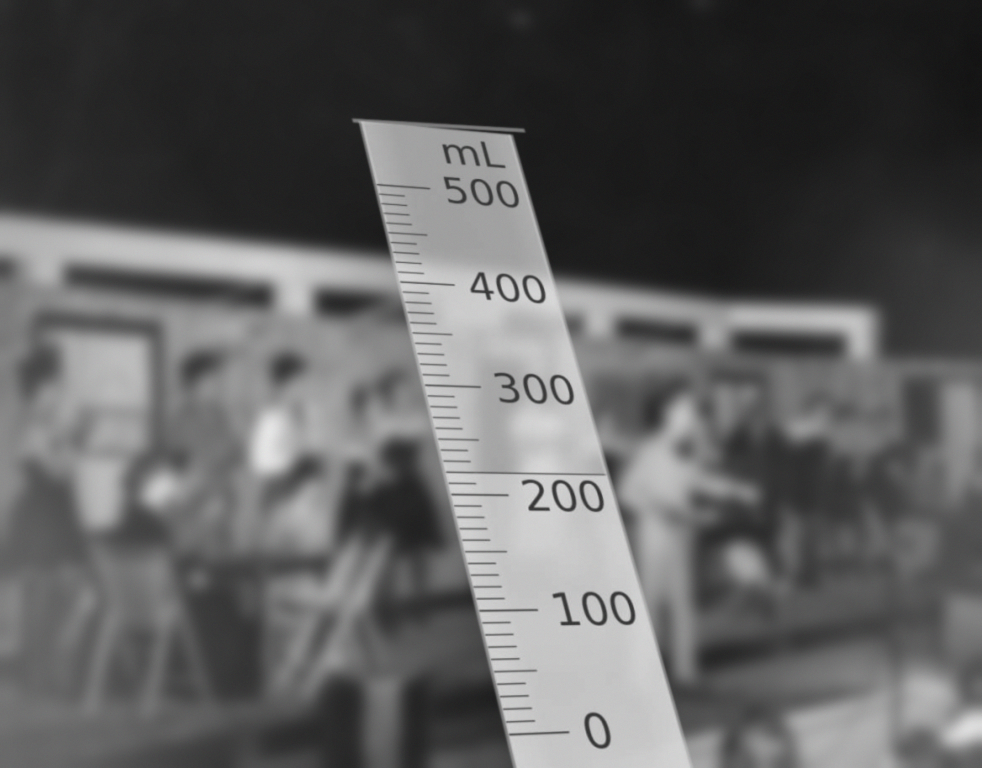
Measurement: 220,mL
